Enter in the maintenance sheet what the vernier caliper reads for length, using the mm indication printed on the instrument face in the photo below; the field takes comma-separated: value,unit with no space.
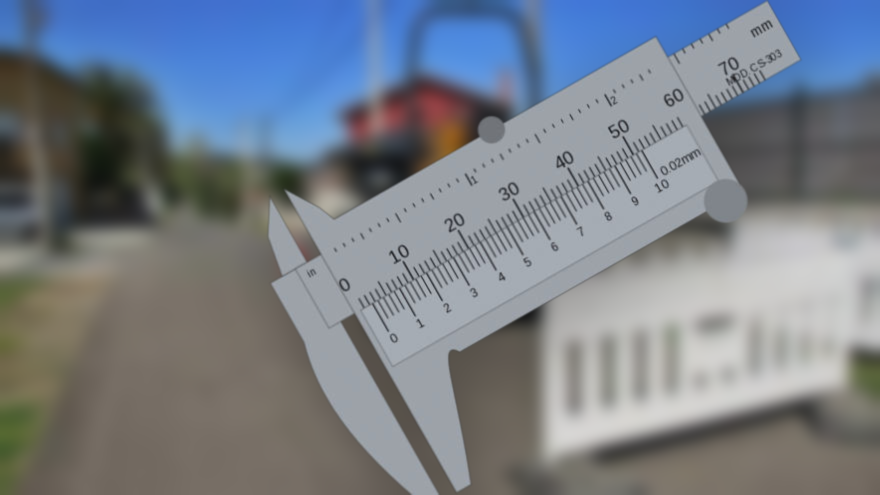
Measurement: 2.5,mm
